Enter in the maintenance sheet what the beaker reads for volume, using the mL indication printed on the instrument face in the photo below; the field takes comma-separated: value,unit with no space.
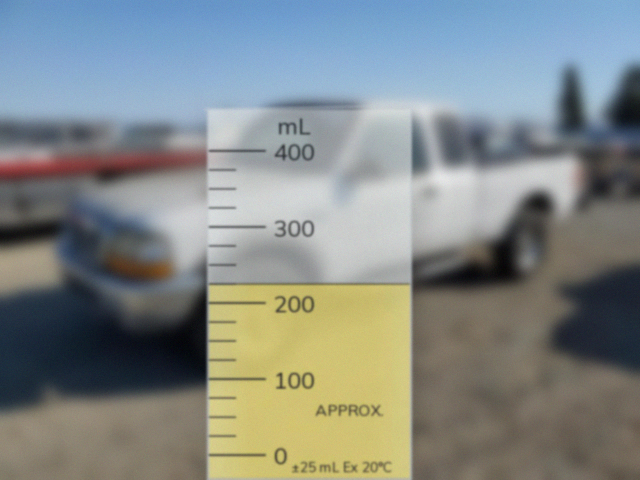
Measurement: 225,mL
